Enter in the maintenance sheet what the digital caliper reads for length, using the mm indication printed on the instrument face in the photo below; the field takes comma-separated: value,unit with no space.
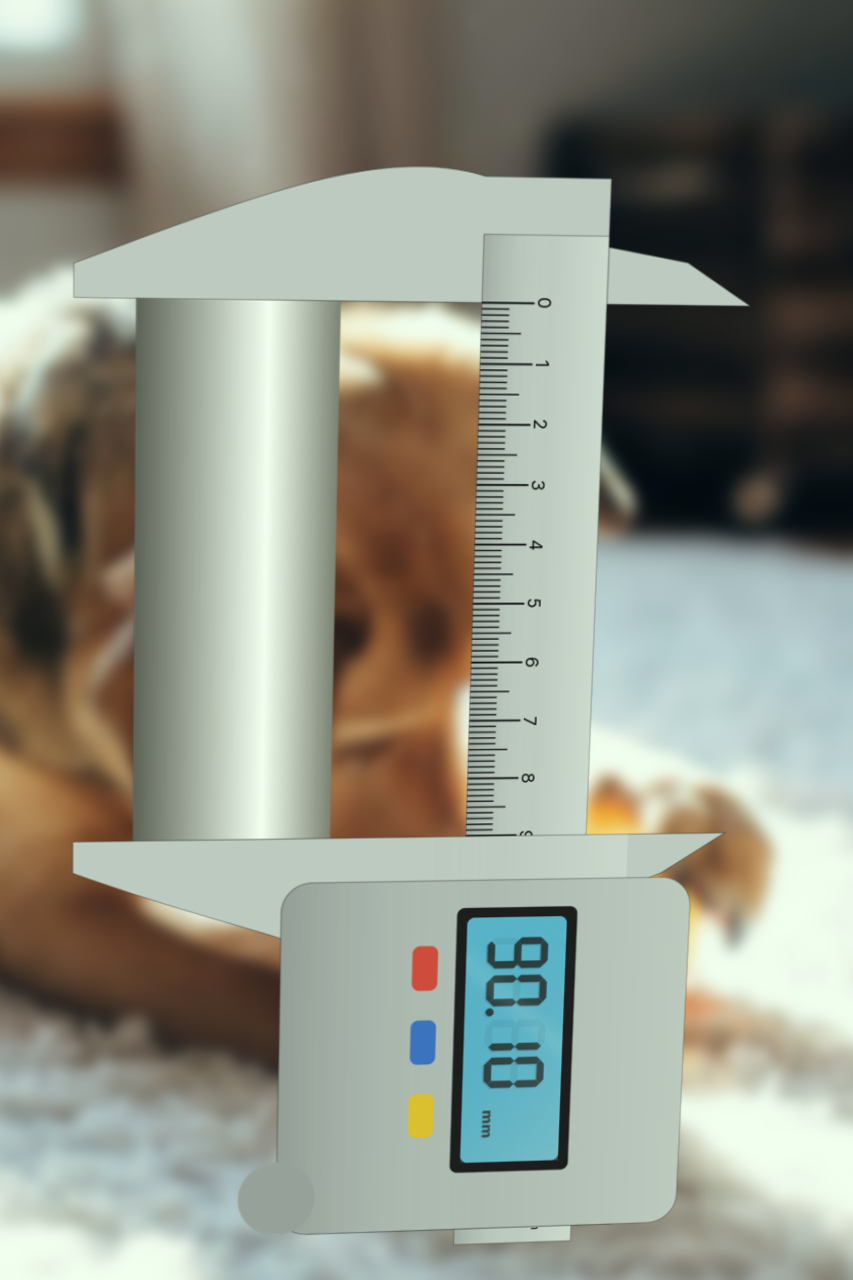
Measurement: 90.10,mm
